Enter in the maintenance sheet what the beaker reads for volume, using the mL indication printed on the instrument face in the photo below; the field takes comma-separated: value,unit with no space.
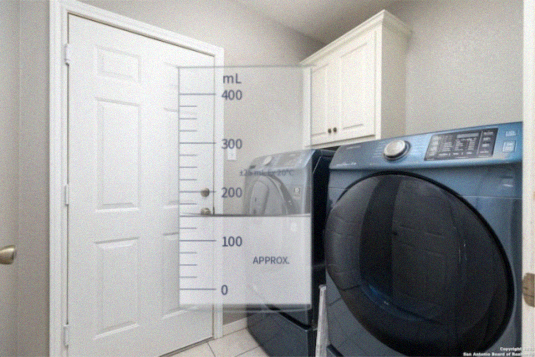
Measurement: 150,mL
